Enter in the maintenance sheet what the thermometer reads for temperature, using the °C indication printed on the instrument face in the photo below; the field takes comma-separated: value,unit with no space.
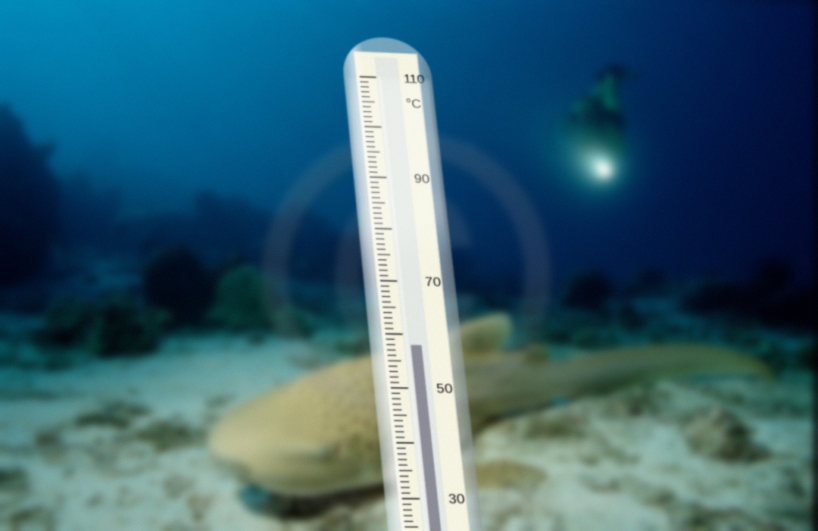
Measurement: 58,°C
